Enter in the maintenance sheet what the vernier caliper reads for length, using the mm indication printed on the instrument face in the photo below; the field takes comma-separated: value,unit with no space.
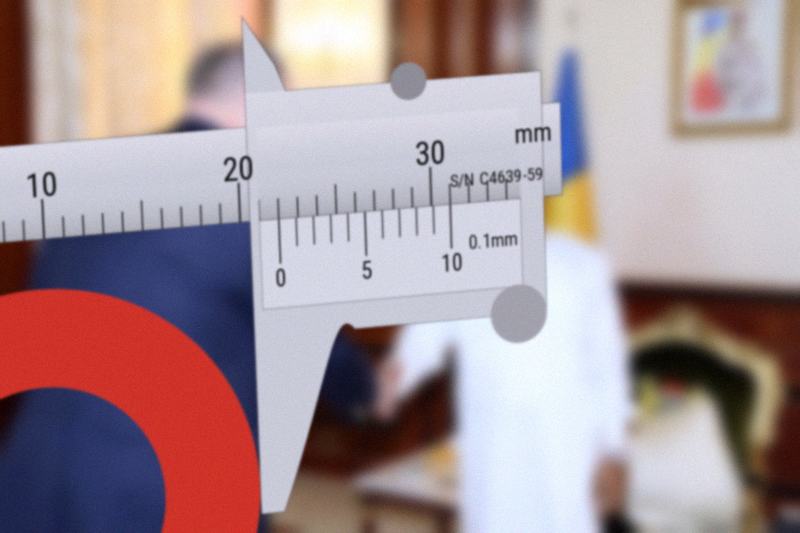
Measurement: 22.0,mm
